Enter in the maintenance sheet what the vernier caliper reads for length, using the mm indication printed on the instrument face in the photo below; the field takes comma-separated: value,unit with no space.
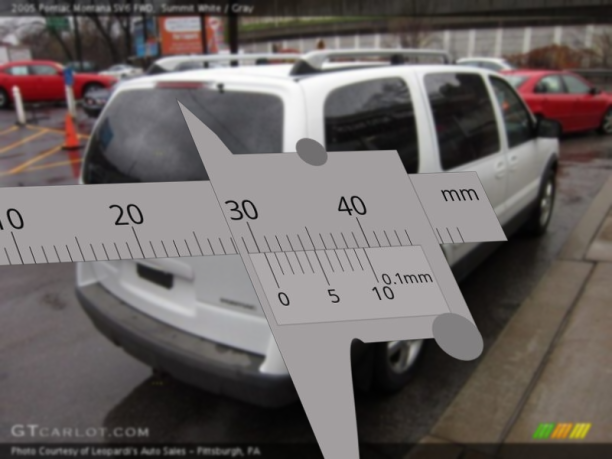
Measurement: 30.4,mm
